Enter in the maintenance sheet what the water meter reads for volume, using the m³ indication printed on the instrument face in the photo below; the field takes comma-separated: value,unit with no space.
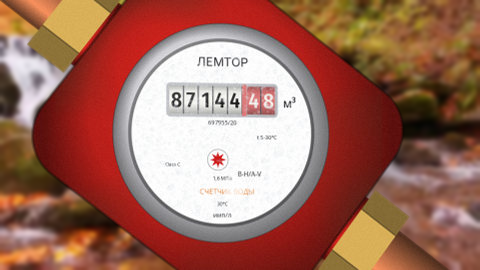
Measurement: 87144.48,m³
